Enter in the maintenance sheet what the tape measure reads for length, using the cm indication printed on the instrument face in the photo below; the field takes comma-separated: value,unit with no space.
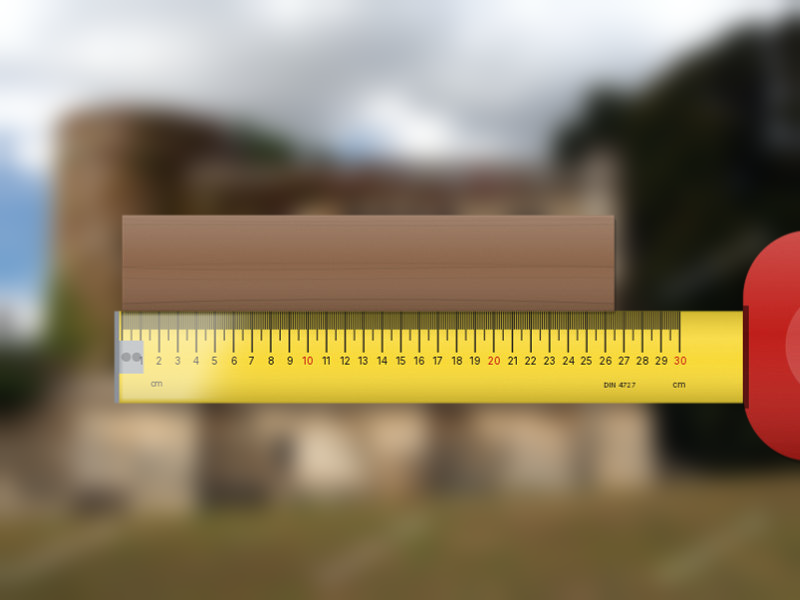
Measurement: 26.5,cm
